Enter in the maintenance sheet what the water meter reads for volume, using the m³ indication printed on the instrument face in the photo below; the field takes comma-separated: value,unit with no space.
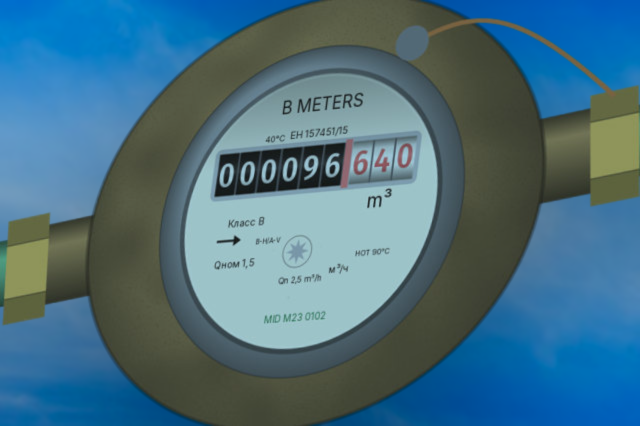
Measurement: 96.640,m³
